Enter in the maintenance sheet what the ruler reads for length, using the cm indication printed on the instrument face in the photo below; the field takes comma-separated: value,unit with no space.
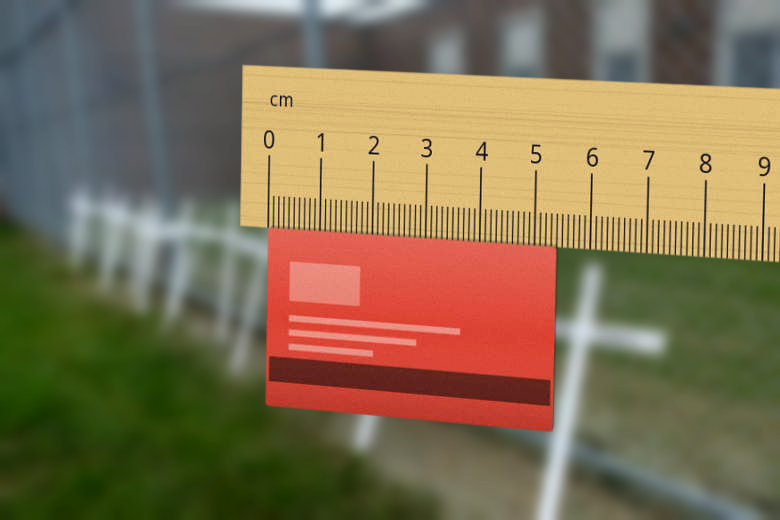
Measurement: 5.4,cm
